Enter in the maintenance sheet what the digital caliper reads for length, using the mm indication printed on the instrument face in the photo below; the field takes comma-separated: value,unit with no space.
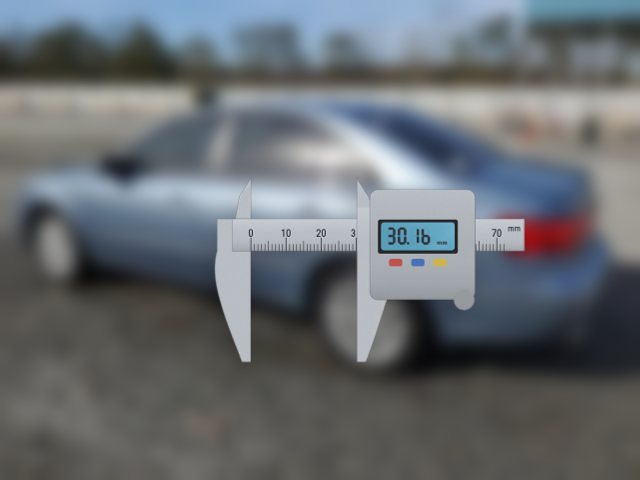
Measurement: 30.16,mm
